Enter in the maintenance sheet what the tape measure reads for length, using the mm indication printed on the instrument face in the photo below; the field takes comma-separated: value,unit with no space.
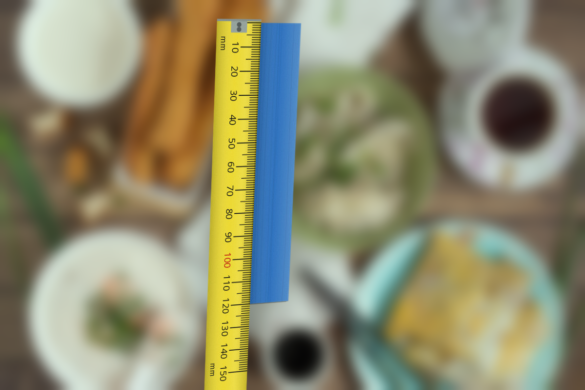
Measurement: 120,mm
